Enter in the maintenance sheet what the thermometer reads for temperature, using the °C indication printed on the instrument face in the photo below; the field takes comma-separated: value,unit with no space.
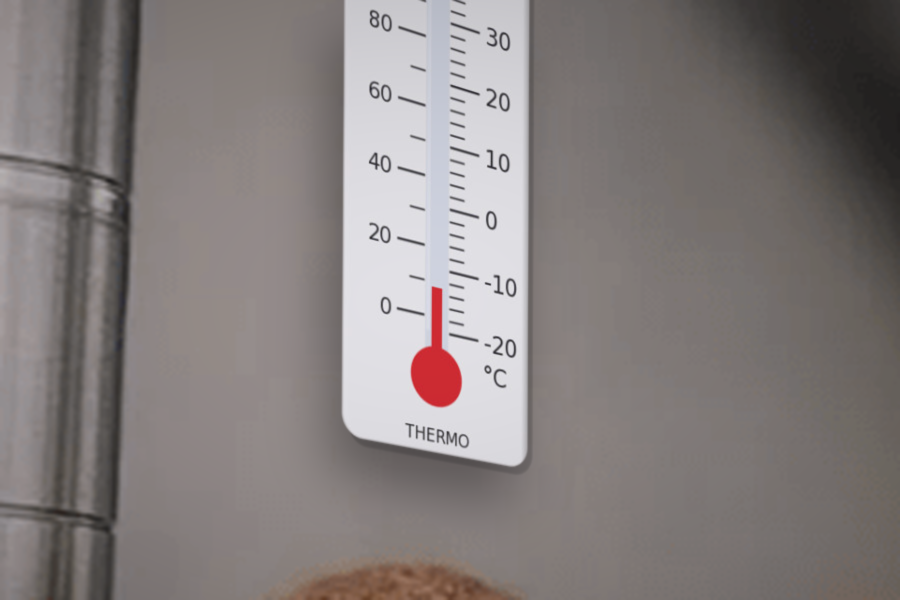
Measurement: -13,°C
